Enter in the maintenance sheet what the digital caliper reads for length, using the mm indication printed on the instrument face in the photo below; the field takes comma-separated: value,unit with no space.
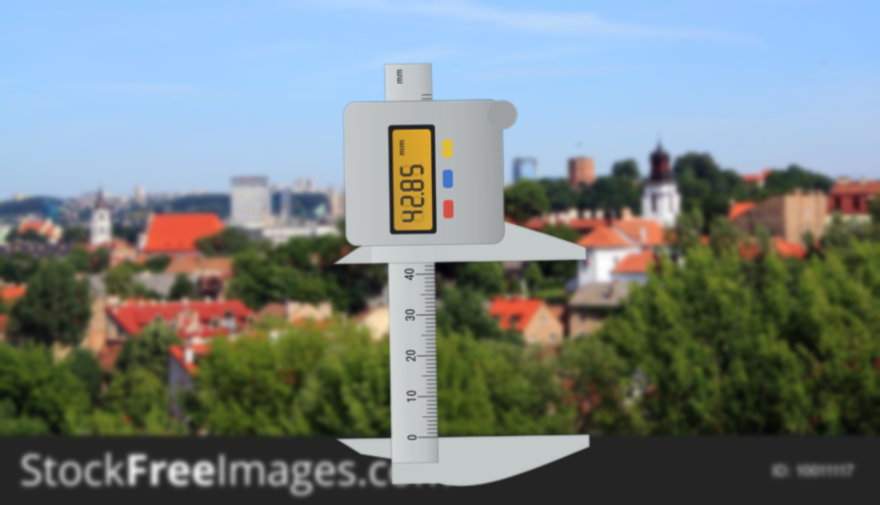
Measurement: 42.85,mm
